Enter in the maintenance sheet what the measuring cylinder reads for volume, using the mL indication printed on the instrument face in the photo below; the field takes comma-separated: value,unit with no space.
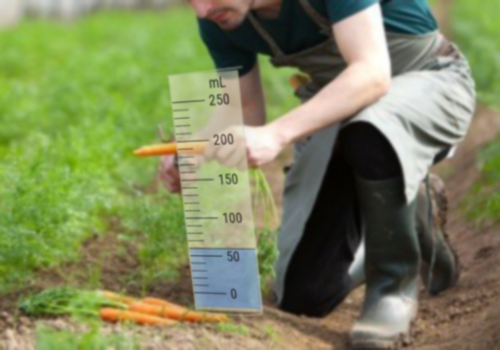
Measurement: 60,mL
